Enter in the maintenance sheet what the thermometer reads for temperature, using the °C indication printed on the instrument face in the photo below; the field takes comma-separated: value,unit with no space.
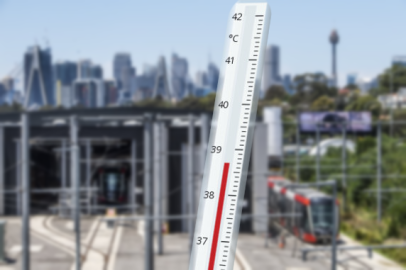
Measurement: 38.7,°C
